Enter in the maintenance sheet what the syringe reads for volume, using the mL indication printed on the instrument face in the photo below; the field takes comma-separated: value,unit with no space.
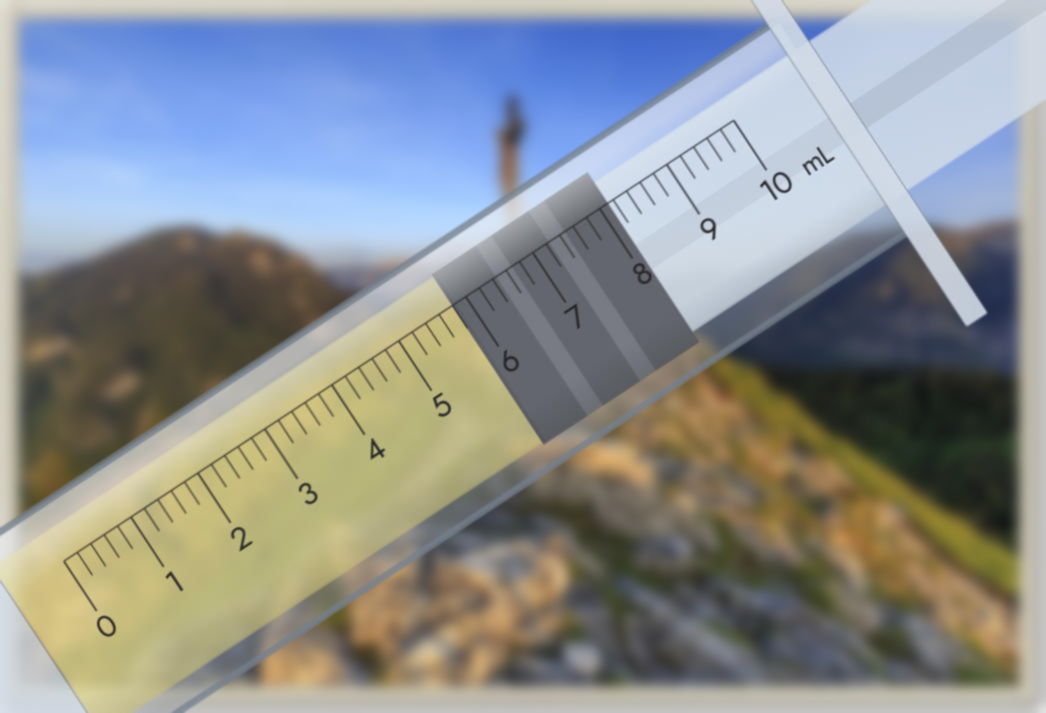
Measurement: 5.8,mL
